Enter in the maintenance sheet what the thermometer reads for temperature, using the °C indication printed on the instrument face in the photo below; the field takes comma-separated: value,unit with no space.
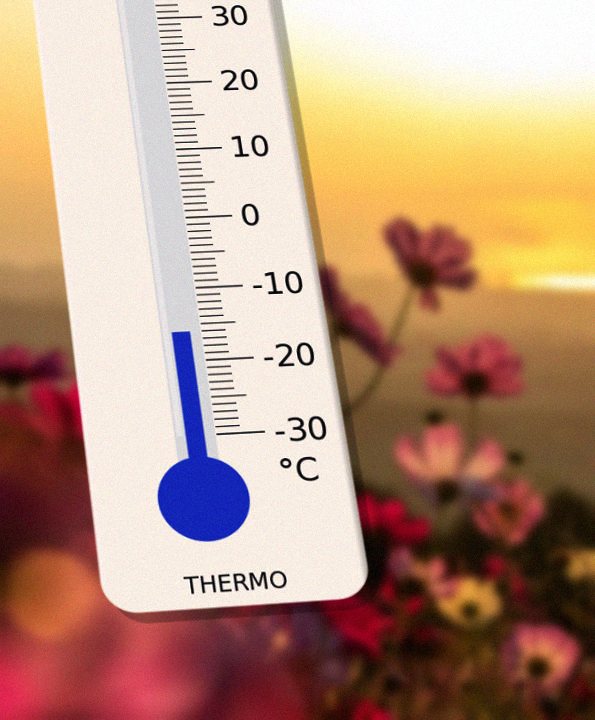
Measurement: -16,°C
